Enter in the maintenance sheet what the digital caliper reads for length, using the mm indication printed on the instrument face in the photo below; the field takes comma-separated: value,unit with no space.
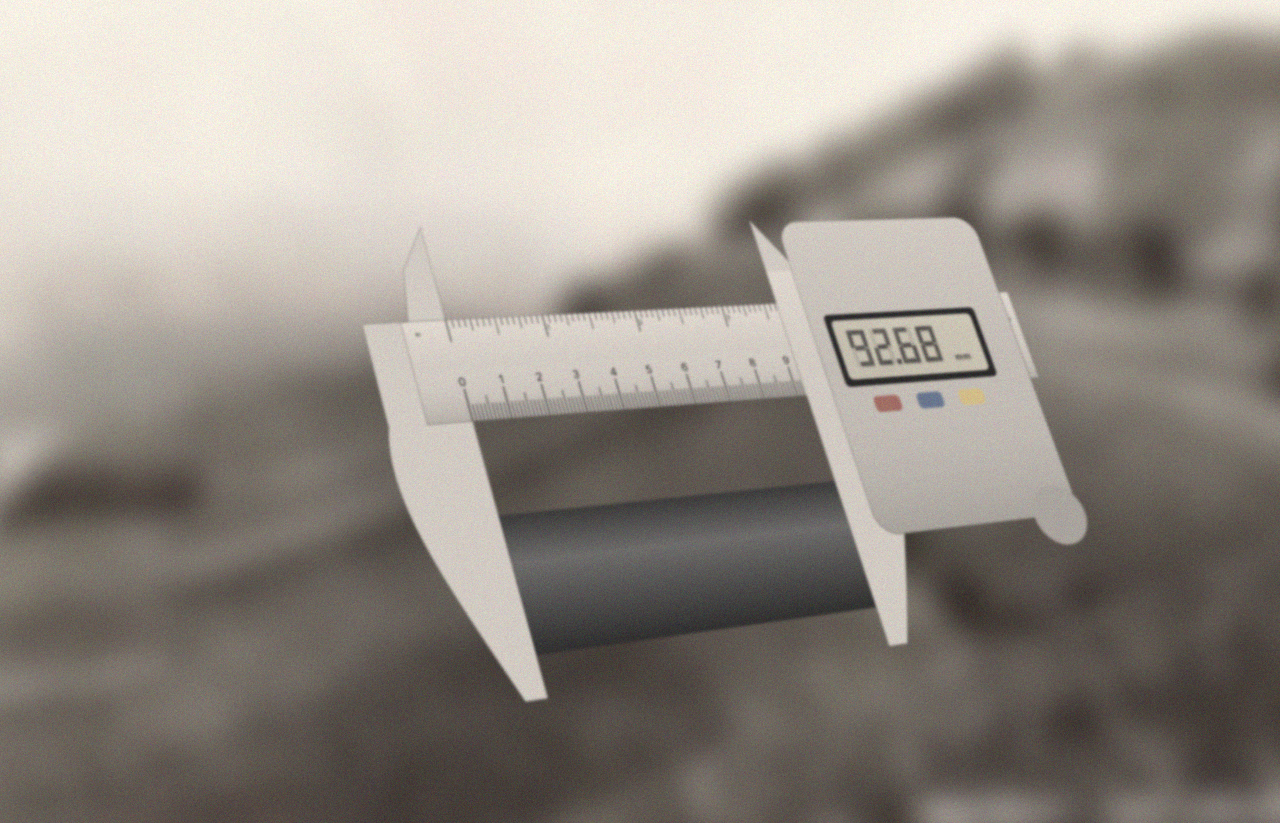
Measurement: 92.68,mm
